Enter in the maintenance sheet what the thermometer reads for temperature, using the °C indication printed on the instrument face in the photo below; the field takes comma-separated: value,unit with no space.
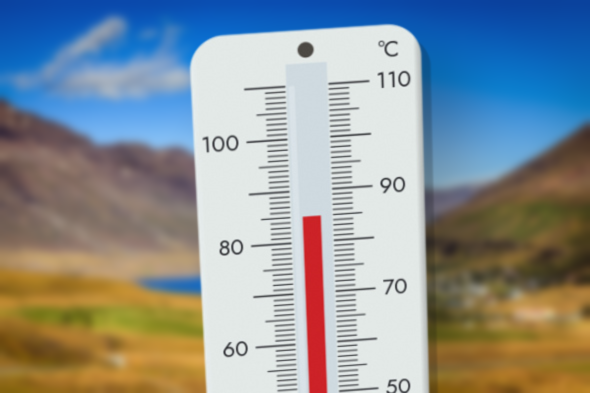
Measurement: 85,°C
